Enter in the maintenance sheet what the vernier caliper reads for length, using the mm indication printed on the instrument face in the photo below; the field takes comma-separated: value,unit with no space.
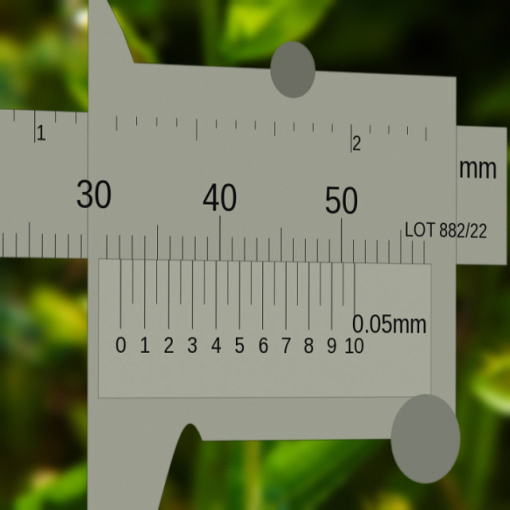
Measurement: 32.1,mm
